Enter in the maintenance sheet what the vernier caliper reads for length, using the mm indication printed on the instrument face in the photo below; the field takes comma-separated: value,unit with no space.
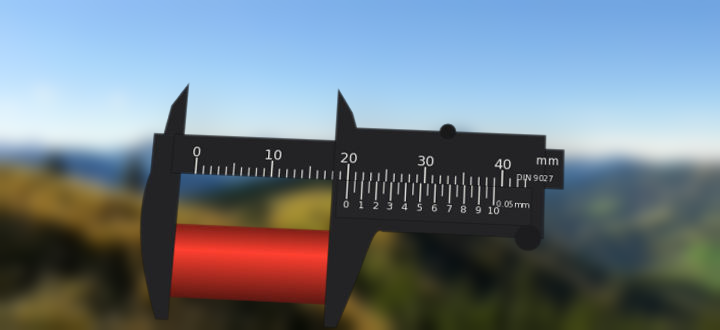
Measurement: 20.0,mm
